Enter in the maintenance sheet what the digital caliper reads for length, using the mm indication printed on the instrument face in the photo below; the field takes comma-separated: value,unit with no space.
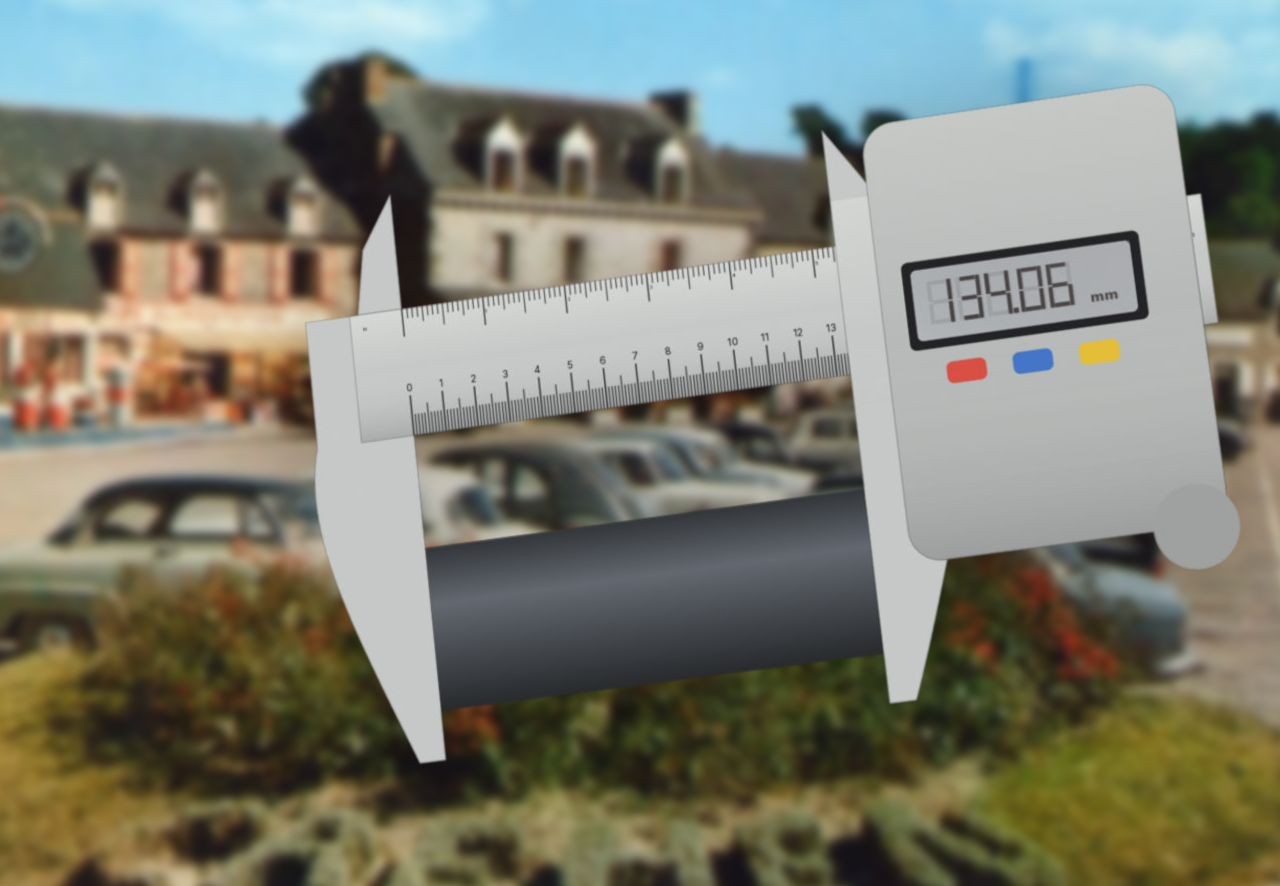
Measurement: 134.06,mm
